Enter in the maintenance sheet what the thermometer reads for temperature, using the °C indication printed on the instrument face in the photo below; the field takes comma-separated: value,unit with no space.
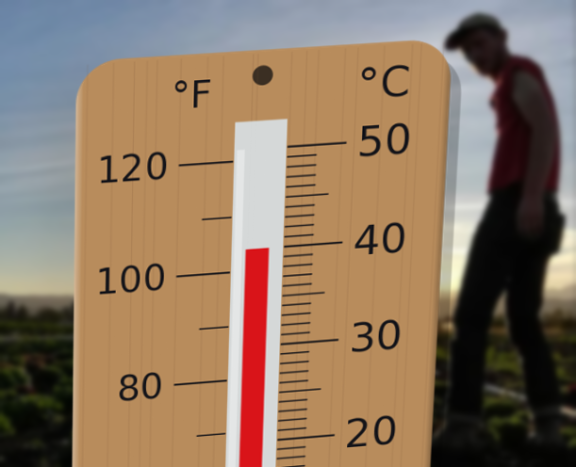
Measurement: 40,°C
